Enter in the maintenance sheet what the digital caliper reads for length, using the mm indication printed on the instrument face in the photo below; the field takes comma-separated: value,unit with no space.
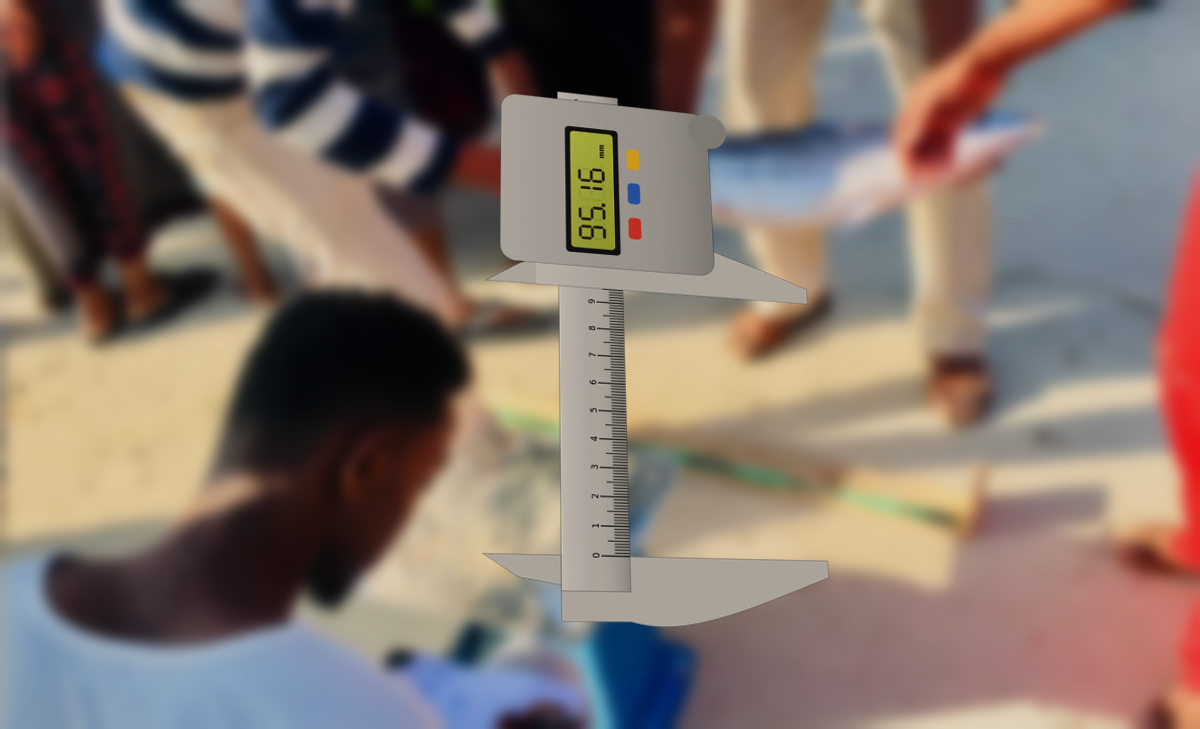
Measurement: 95.16,mm
